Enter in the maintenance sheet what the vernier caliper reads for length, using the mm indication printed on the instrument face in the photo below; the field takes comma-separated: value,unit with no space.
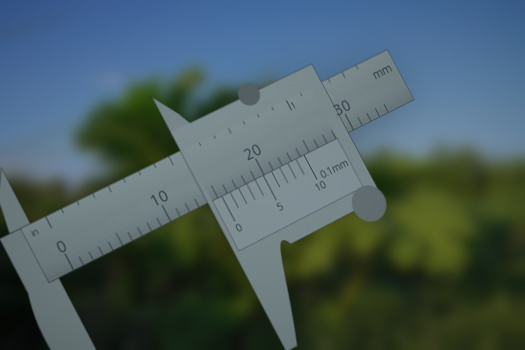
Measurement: 15.4,mm
